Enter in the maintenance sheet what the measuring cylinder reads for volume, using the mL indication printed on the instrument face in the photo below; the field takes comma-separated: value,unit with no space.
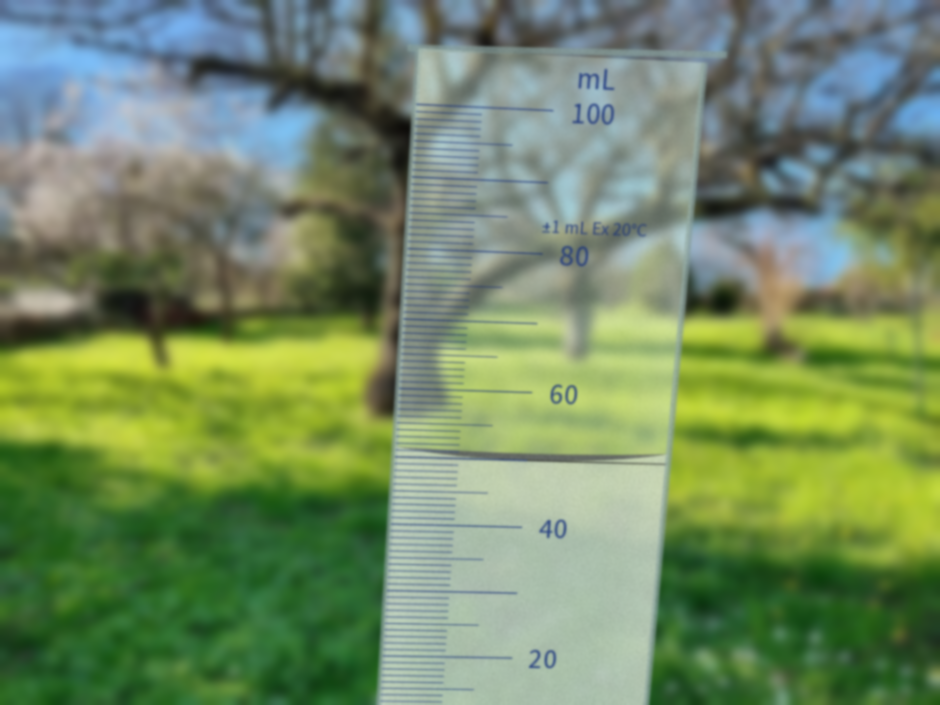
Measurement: 50,mL
